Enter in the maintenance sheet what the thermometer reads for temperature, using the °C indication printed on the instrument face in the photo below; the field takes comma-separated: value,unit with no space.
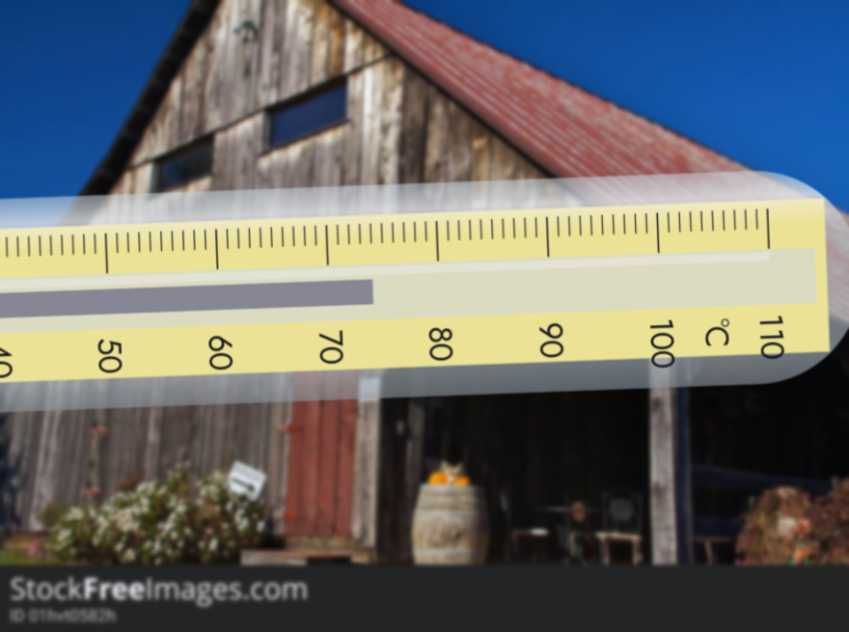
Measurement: 74,°C
